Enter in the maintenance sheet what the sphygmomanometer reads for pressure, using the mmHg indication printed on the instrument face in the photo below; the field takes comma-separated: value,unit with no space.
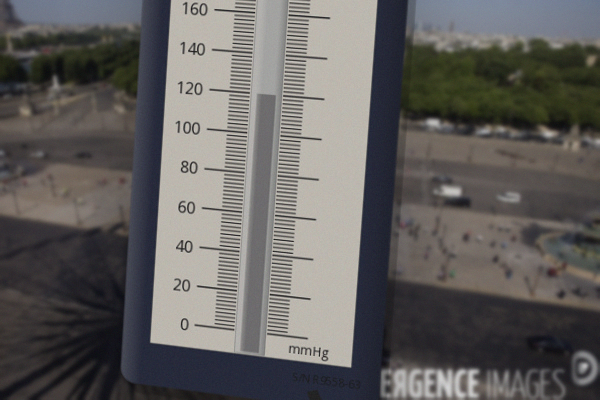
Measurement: 120,mmHg
